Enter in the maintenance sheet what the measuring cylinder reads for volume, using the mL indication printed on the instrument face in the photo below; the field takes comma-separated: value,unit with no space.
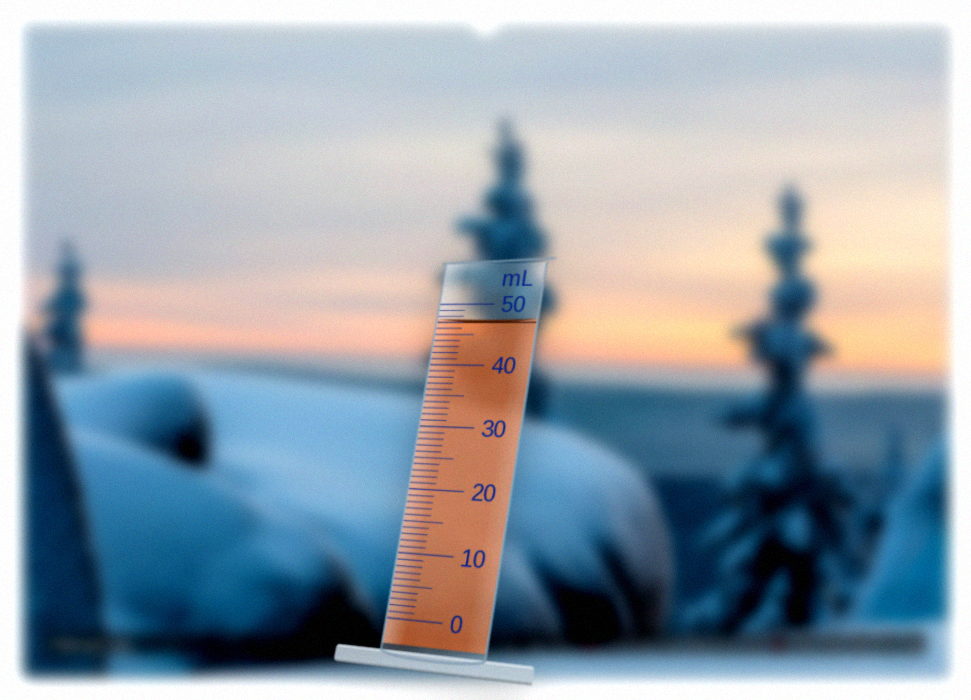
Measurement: 47,mL
